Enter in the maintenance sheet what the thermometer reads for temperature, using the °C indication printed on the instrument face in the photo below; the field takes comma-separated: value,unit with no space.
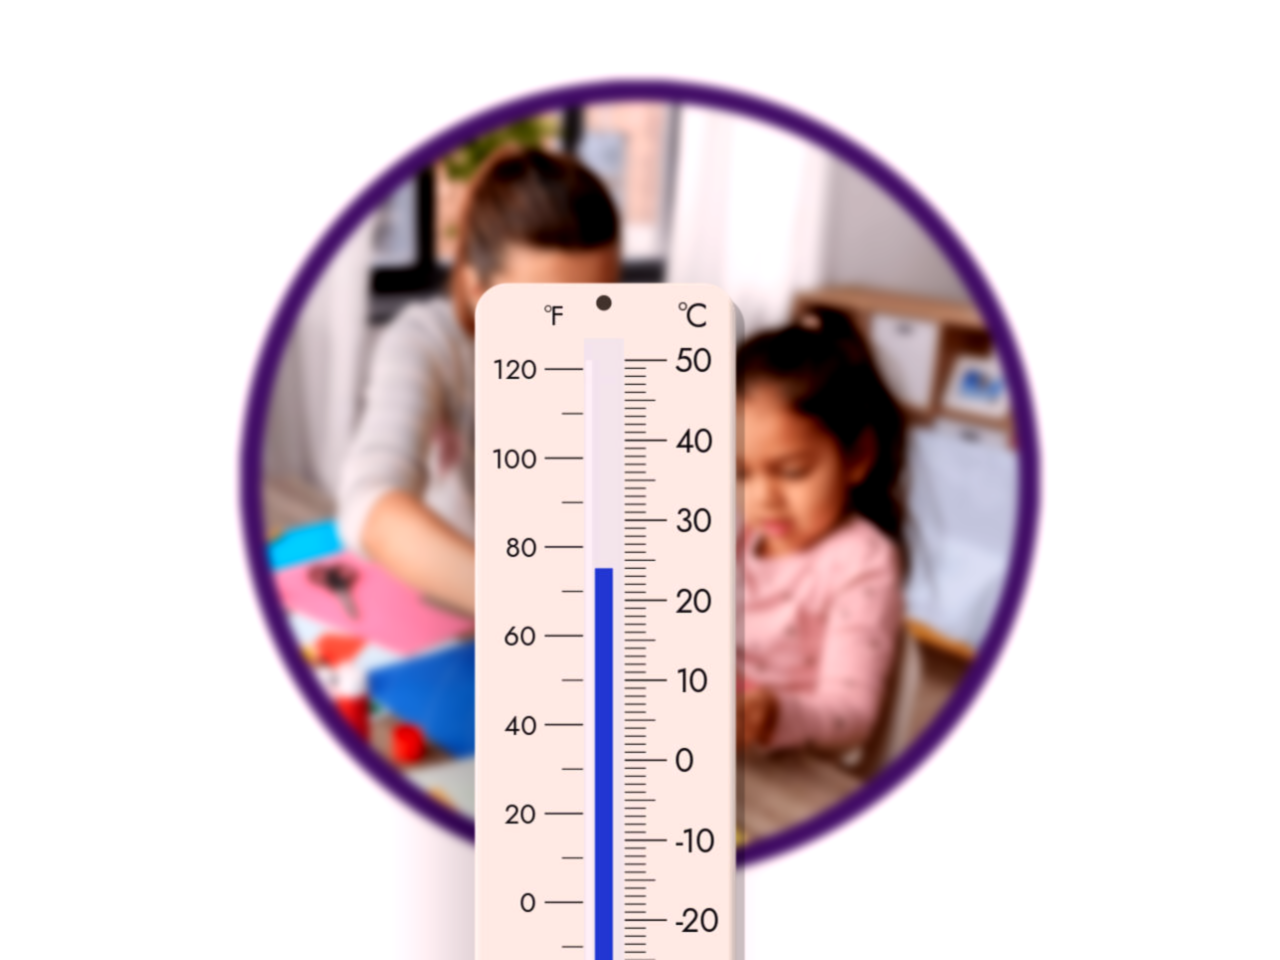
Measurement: 24,°C
